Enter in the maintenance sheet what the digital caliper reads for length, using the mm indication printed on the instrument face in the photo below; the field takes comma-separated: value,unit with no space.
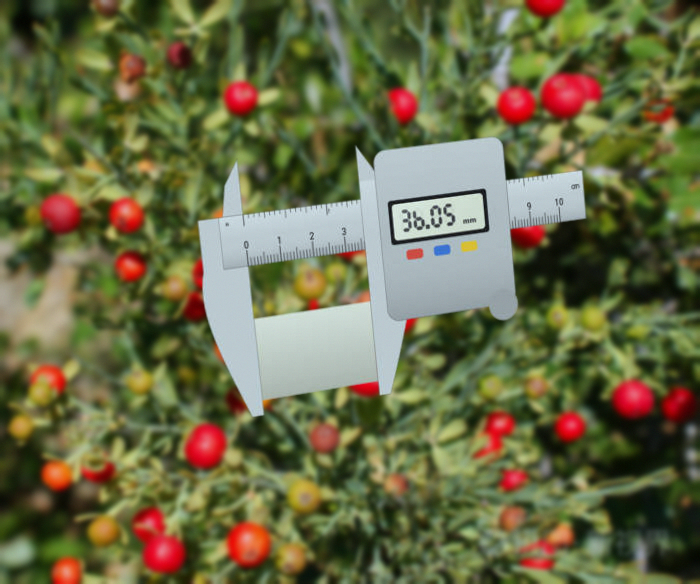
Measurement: 36.05,mm
